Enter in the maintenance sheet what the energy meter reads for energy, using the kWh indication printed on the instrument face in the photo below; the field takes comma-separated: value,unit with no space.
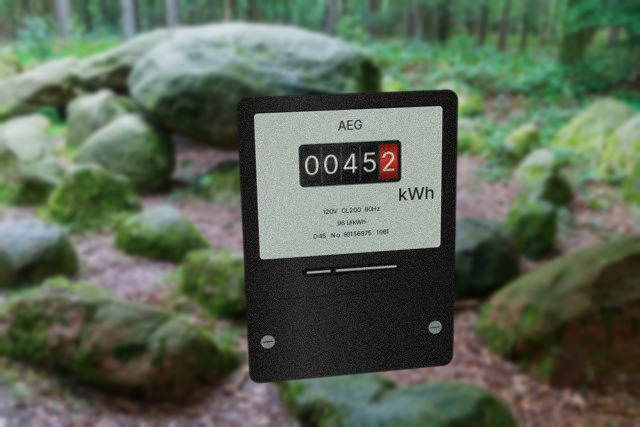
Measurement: 45.2,kWh
